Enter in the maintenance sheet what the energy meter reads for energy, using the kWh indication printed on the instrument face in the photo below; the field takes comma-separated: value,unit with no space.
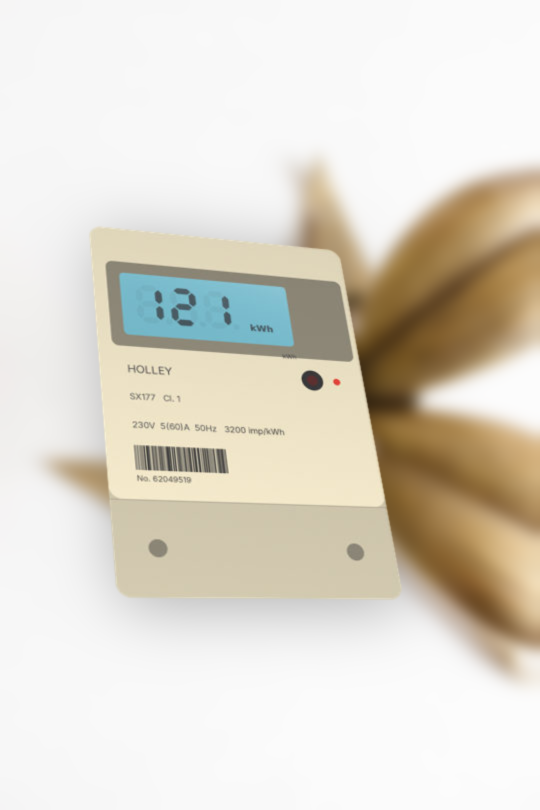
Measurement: 121,kWh
